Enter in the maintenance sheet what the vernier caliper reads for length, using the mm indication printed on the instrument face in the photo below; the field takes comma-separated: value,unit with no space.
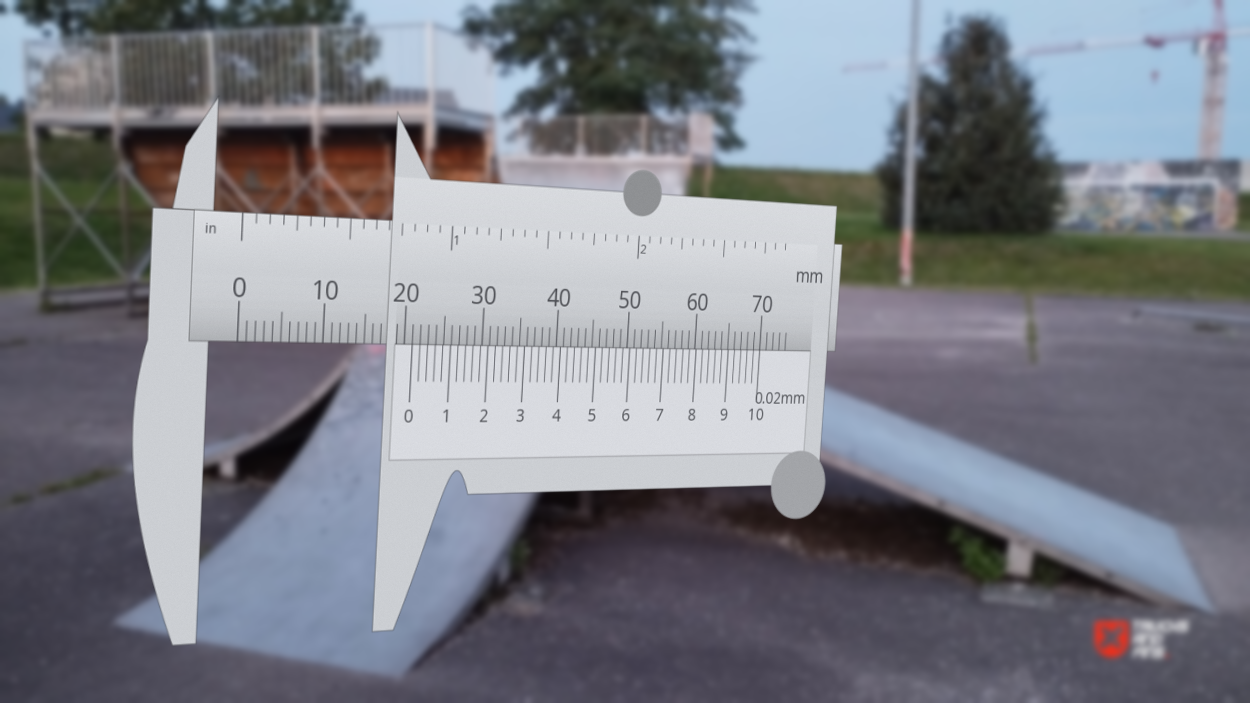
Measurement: 21.0,mm
